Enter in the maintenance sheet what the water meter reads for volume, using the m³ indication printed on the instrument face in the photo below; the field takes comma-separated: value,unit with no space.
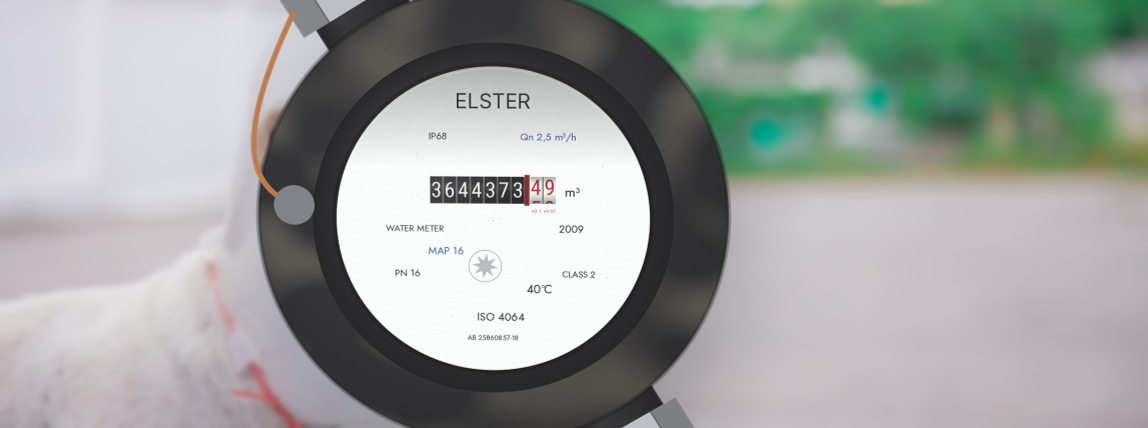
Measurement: 3644373.49,m³
